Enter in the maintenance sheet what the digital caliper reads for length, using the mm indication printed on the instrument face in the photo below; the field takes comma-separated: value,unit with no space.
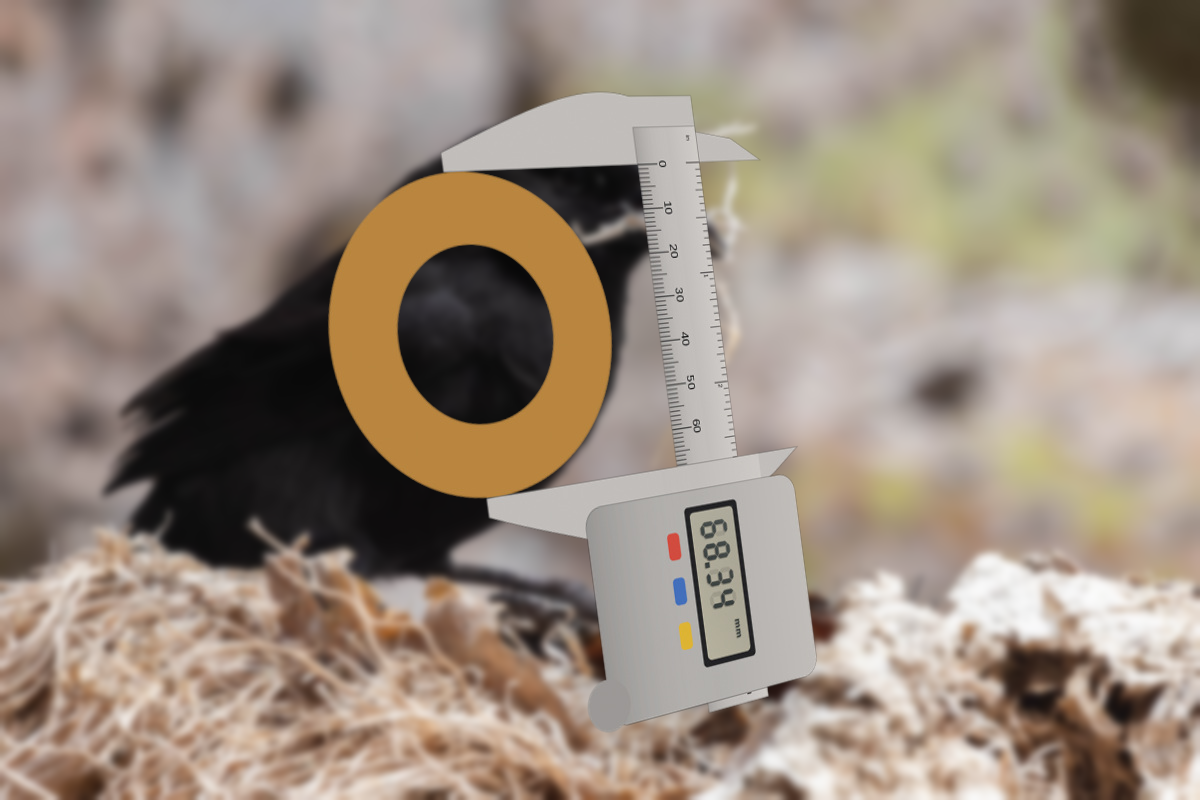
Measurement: 68.34,mm
